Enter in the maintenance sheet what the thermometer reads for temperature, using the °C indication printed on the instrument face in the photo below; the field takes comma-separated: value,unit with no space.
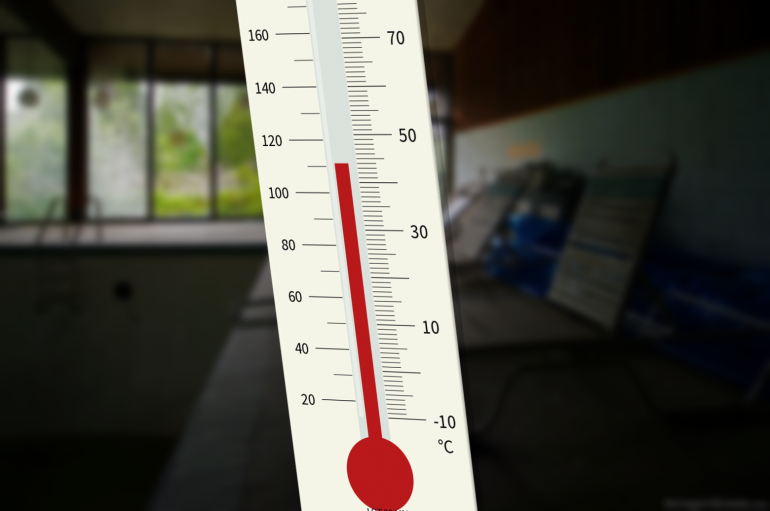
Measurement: 44,°C
